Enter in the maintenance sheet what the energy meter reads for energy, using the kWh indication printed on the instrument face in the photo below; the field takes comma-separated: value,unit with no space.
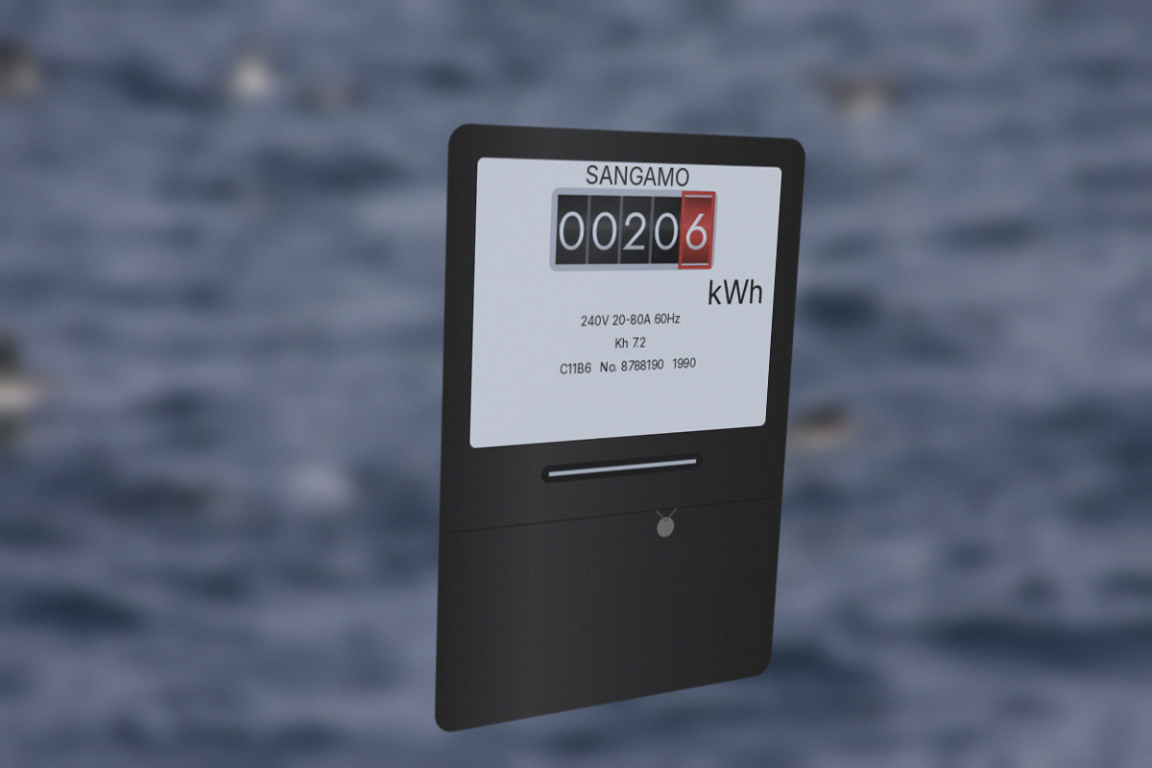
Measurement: 20.6,kWh
